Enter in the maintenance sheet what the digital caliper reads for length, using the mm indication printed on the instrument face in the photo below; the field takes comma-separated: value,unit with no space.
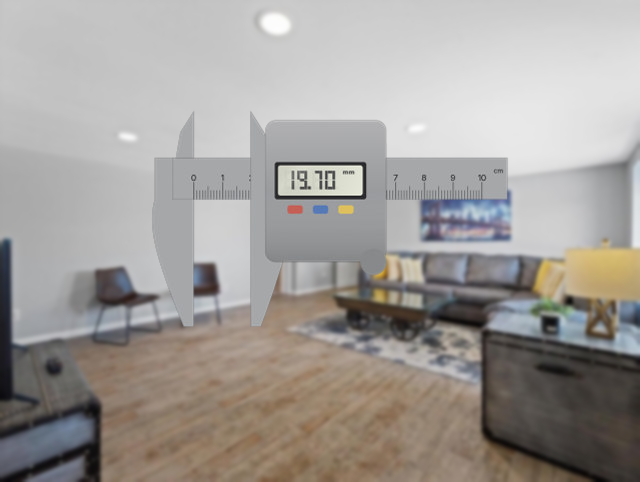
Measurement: 19.70,mm
